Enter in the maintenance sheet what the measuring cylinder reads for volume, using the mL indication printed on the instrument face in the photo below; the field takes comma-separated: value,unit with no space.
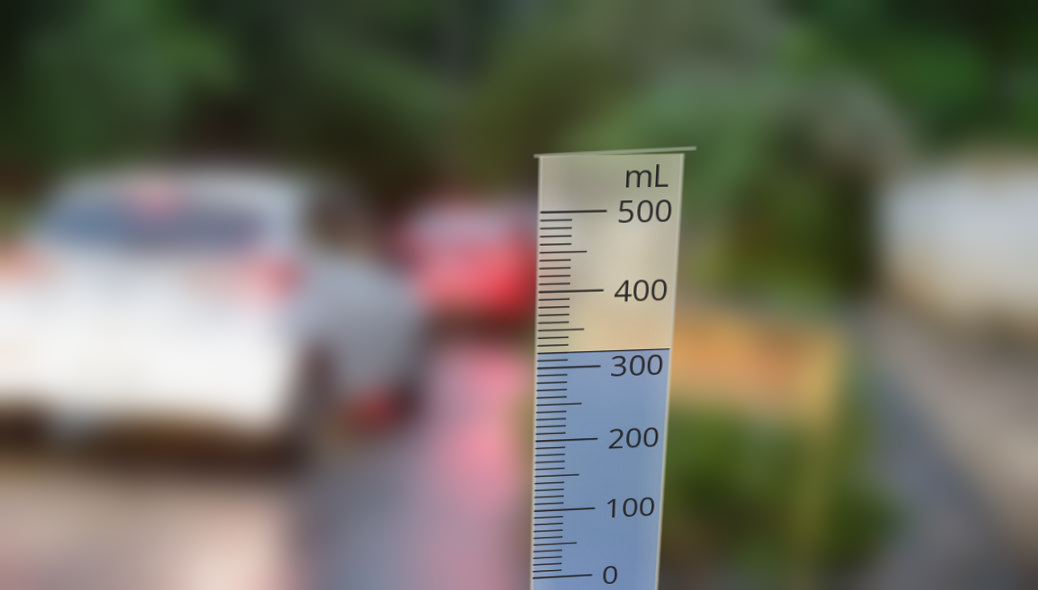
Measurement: 320,mL
